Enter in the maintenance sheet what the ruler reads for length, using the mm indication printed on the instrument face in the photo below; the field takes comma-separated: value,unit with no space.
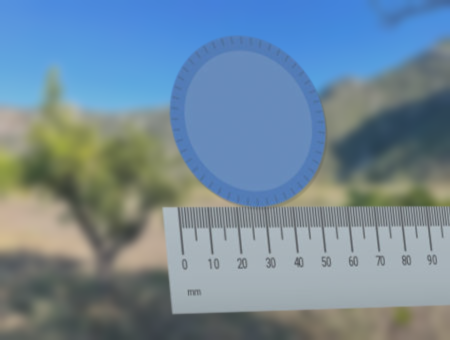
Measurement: 55,mm
